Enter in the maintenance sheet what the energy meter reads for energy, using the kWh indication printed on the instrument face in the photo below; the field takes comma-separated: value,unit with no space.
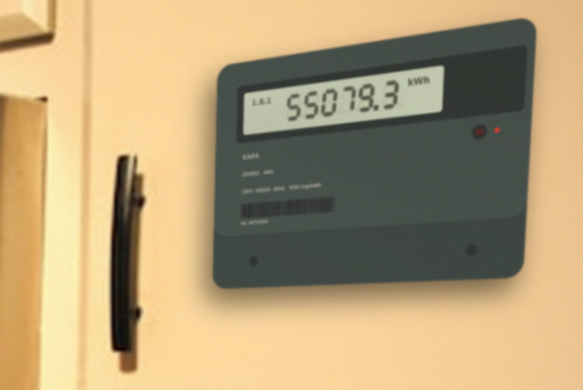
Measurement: 55079.3,kWh
